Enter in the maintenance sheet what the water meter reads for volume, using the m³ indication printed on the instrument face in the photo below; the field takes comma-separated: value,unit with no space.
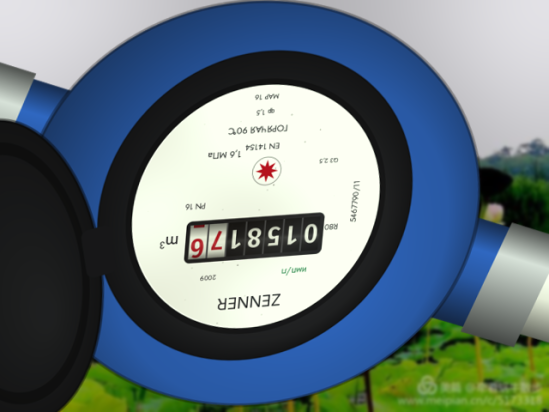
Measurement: 1581.76,m³
